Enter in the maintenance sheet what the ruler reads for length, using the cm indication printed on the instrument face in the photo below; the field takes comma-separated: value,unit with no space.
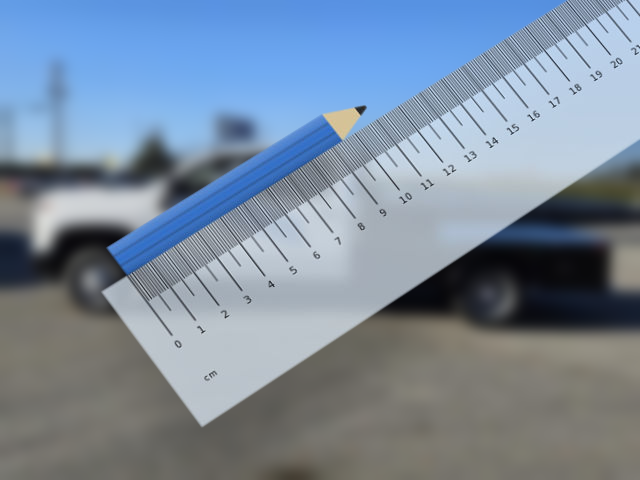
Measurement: 11,cm
